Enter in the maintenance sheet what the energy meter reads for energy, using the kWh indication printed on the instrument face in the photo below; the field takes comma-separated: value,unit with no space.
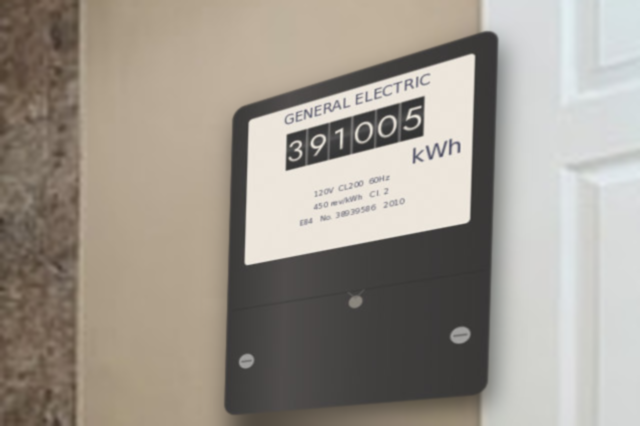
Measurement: 391005,kWh
